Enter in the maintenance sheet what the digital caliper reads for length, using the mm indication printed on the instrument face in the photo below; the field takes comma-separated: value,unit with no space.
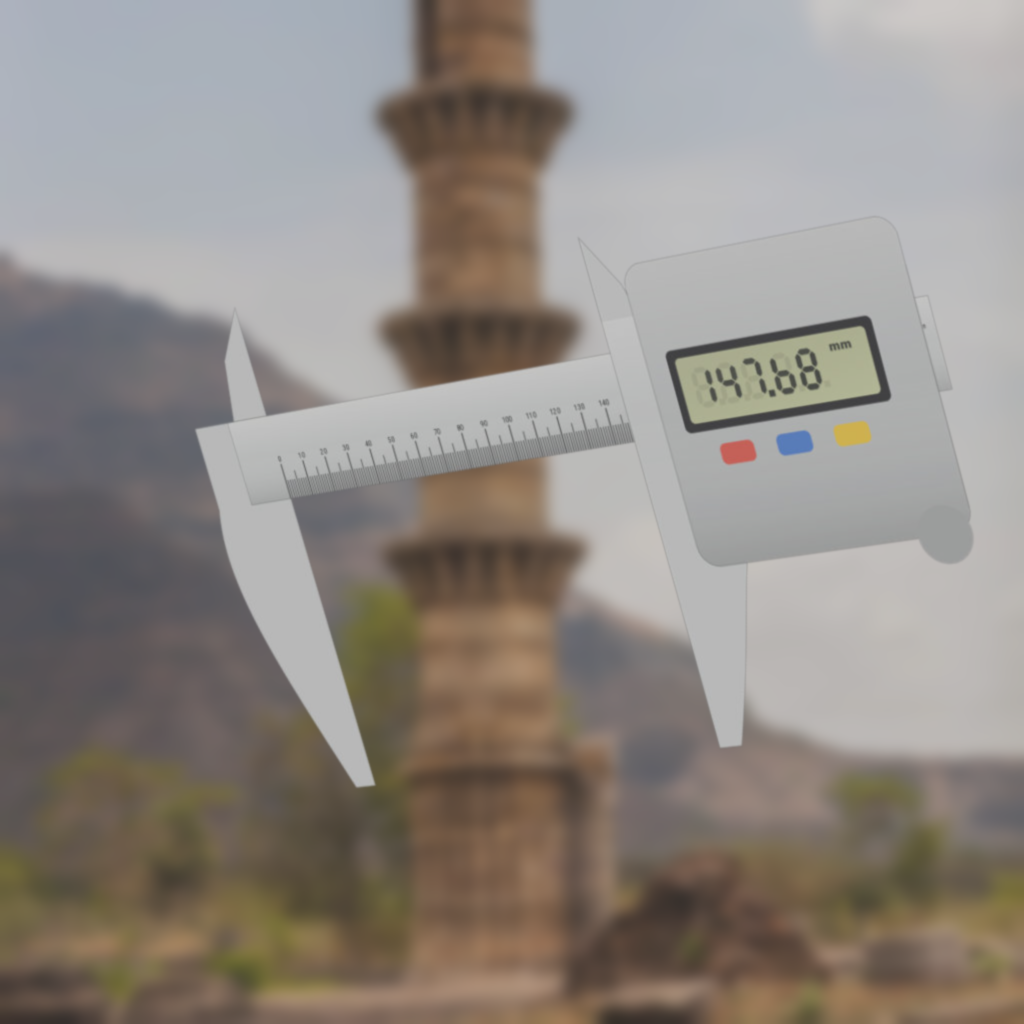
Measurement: 147.68,mm
